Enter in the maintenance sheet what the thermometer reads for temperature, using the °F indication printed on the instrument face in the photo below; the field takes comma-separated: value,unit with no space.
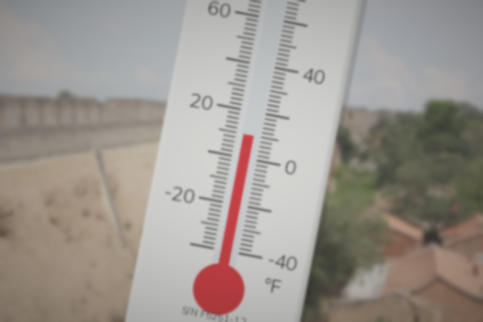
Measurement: 10,°F
